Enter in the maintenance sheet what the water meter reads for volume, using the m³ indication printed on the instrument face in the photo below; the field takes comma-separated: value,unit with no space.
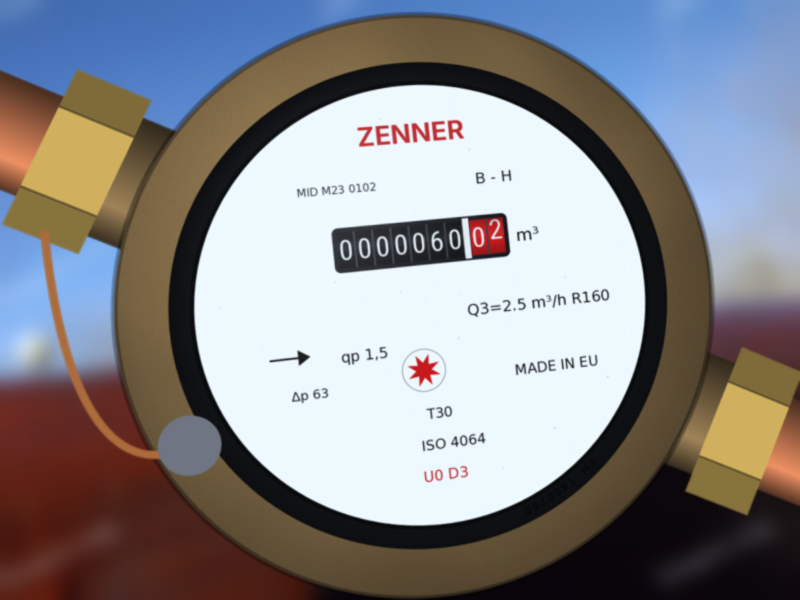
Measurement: 60.02,m³
